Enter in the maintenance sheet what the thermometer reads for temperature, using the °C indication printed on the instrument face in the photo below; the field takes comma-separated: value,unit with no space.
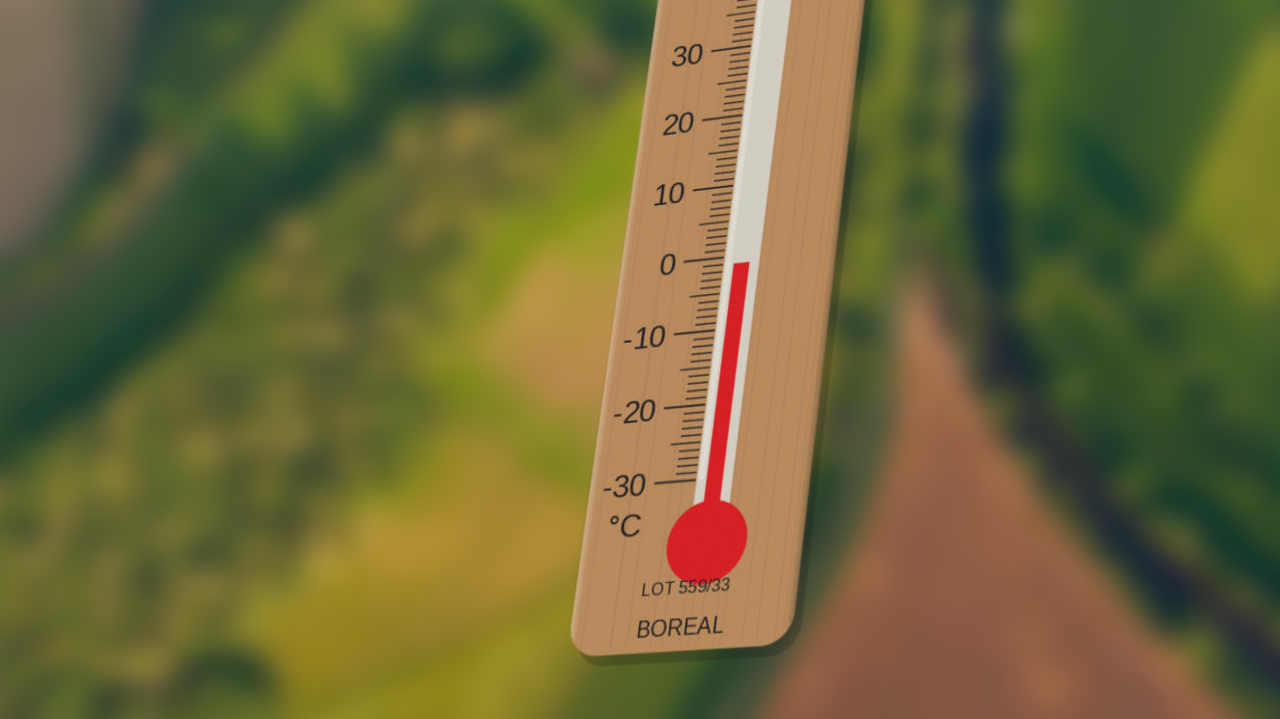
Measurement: -1,°C
